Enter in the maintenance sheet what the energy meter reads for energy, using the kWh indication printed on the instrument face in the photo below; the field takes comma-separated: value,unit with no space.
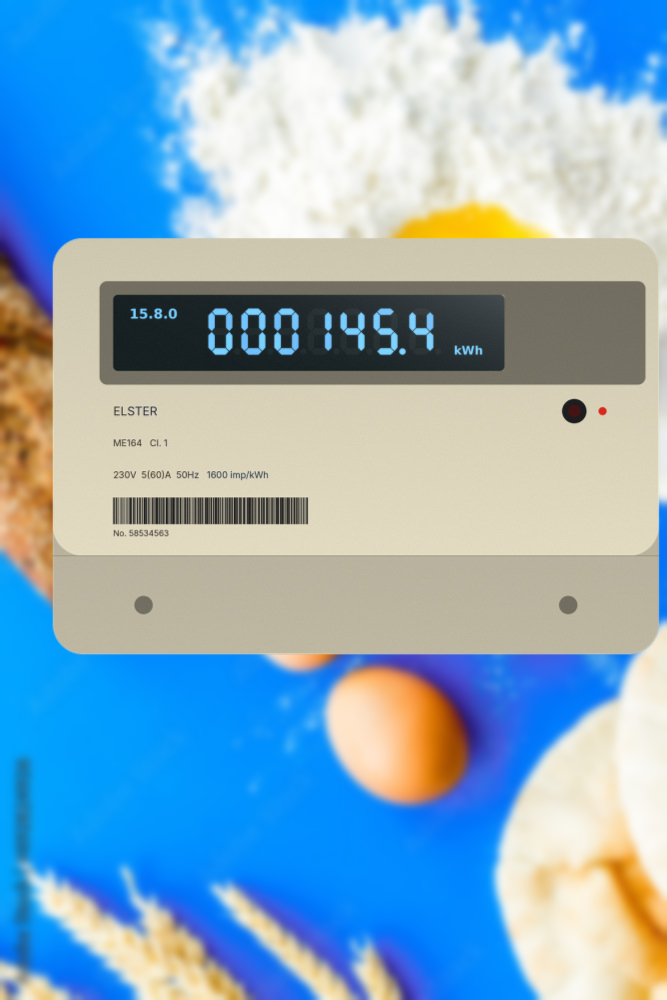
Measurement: 145.4,kWh
